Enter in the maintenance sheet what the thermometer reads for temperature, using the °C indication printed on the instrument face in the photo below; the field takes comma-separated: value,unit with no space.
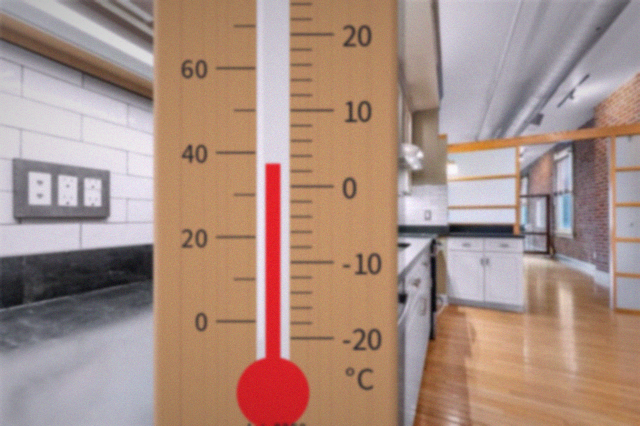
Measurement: 3,°C
